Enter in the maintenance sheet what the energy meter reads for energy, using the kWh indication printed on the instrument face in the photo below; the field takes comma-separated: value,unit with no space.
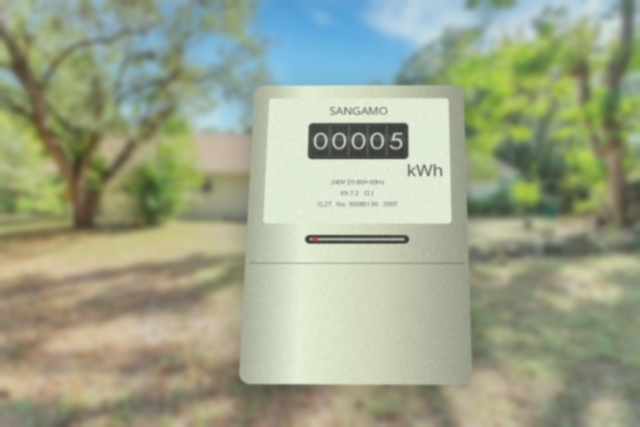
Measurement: 5,kWh
